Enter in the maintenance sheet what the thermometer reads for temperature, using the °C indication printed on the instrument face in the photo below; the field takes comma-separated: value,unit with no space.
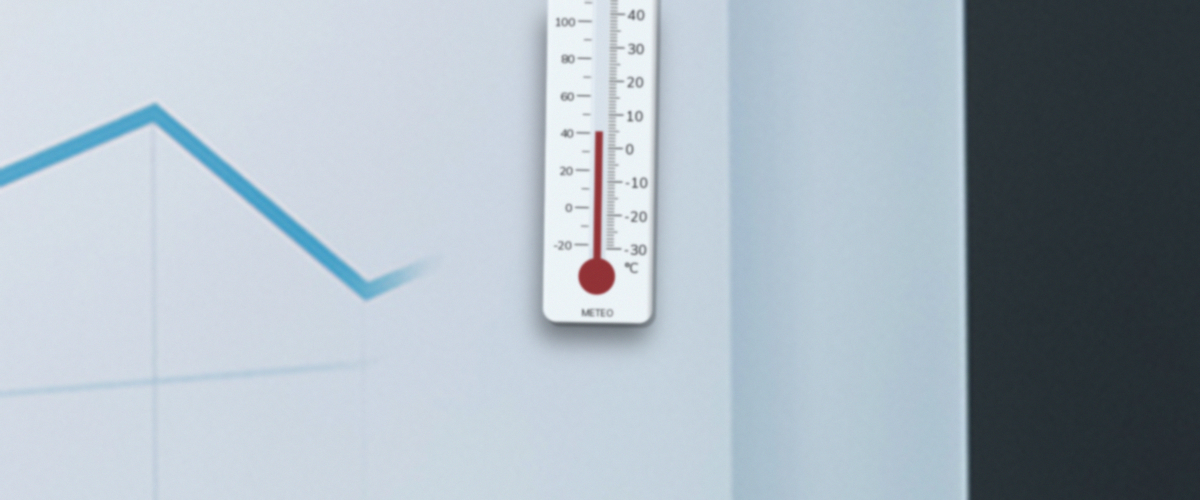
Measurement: 5,°C
